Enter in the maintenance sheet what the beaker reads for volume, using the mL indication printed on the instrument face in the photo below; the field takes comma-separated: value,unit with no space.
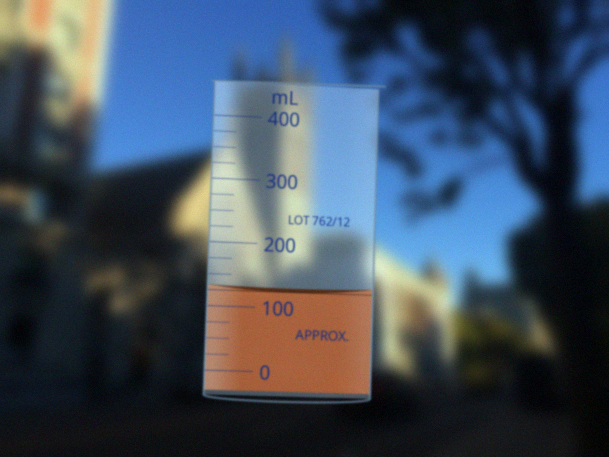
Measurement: 125,mL
